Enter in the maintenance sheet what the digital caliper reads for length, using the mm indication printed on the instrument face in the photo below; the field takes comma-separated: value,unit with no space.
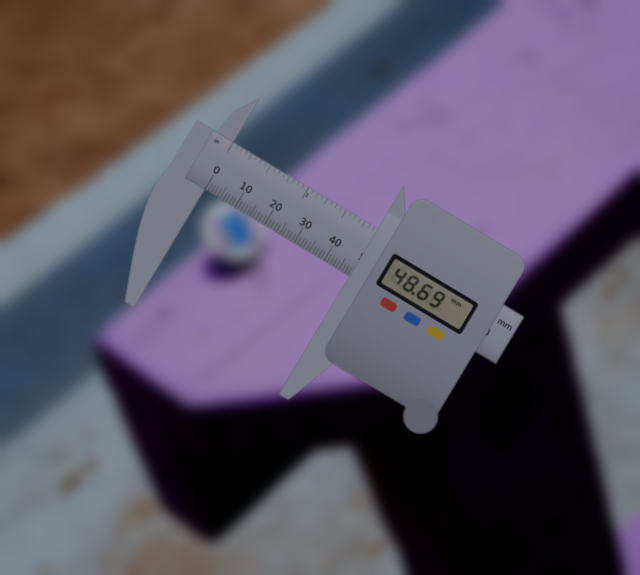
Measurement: 48.69,mm
